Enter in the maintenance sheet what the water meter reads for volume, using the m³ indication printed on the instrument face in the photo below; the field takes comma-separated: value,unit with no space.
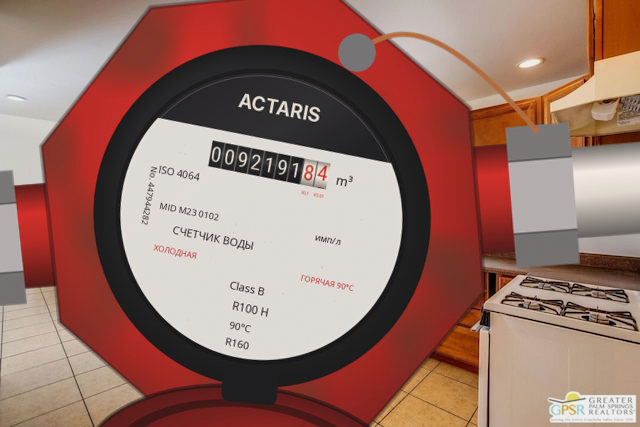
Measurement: 92191.84,m³
